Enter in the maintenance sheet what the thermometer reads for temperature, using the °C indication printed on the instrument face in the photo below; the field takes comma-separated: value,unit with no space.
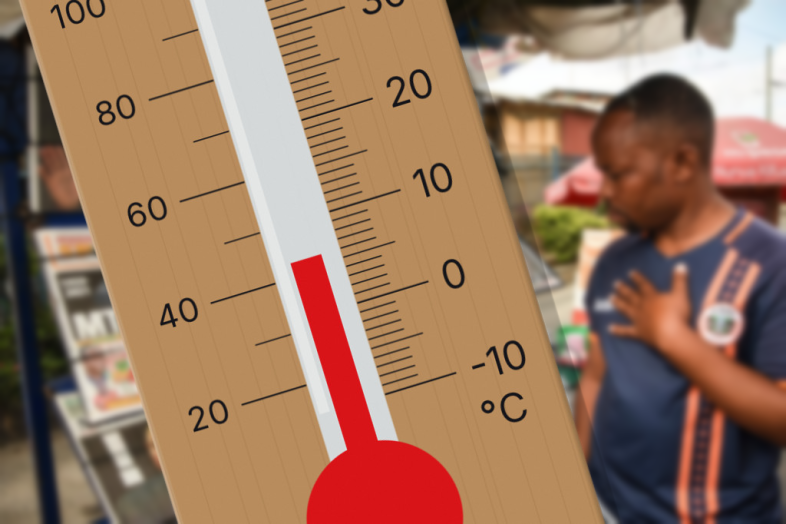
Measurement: 6,°C
